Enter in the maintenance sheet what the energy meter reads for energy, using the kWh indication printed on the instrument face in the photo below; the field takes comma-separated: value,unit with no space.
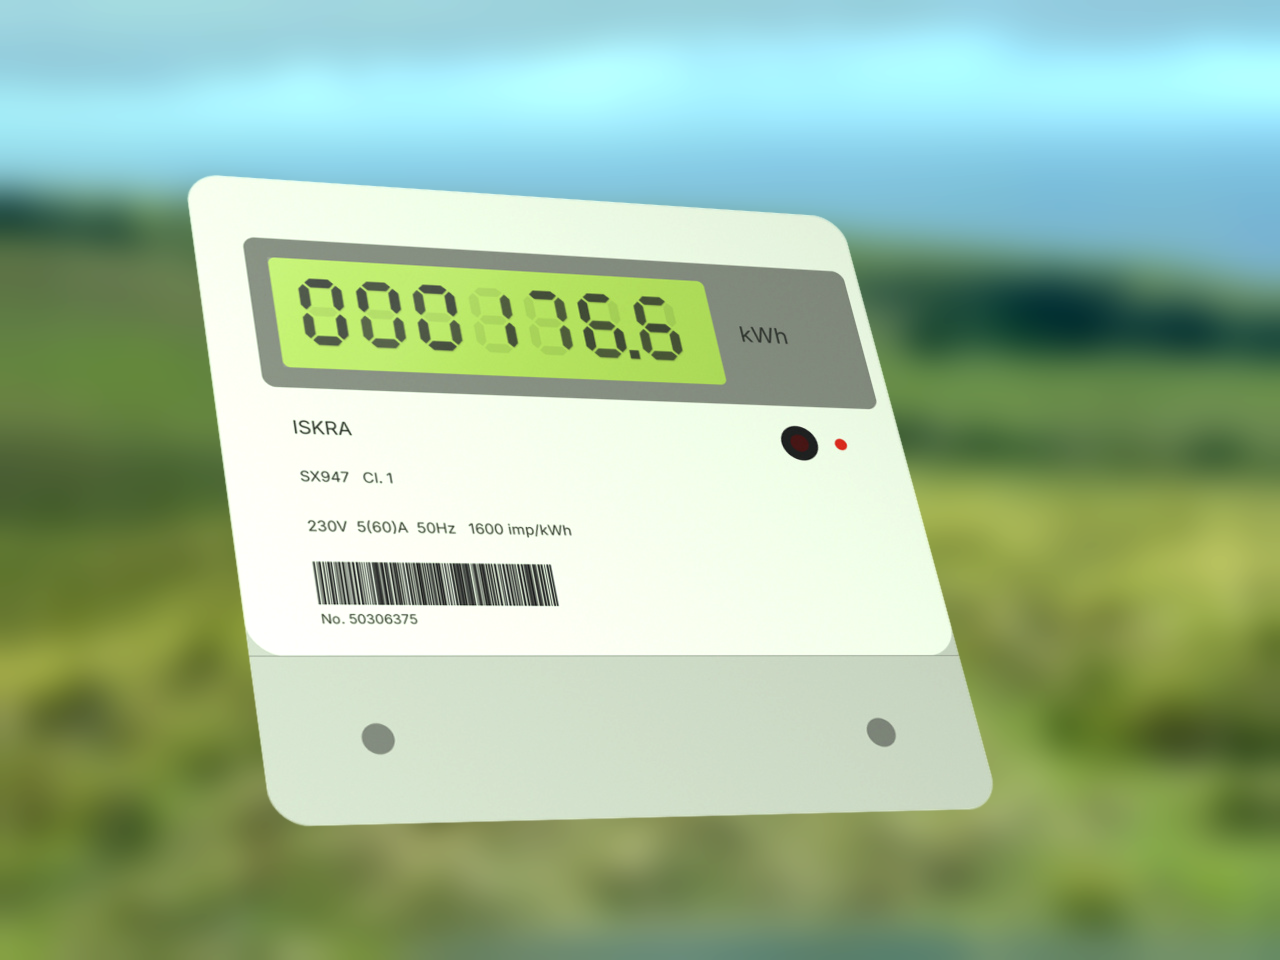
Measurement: 176.6,kWh
